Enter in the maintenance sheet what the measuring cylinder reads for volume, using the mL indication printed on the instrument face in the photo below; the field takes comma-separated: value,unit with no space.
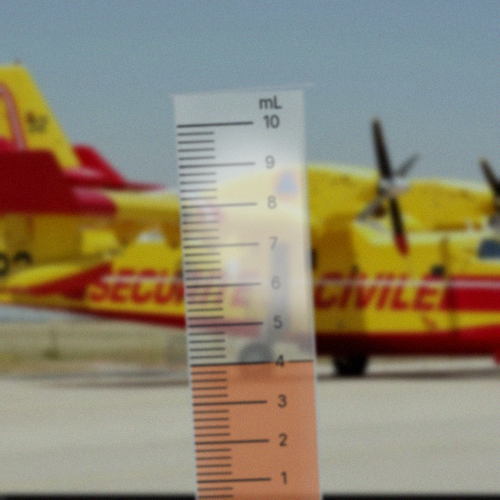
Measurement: 4,mL
